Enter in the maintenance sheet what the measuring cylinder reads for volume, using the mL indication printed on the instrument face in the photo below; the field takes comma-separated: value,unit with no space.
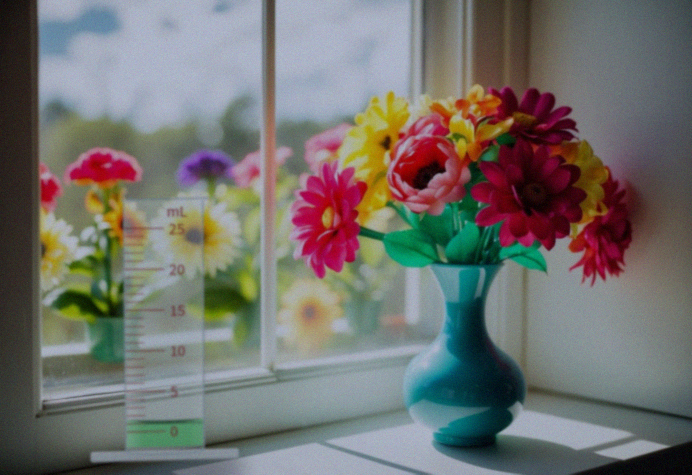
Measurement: 1,mL
